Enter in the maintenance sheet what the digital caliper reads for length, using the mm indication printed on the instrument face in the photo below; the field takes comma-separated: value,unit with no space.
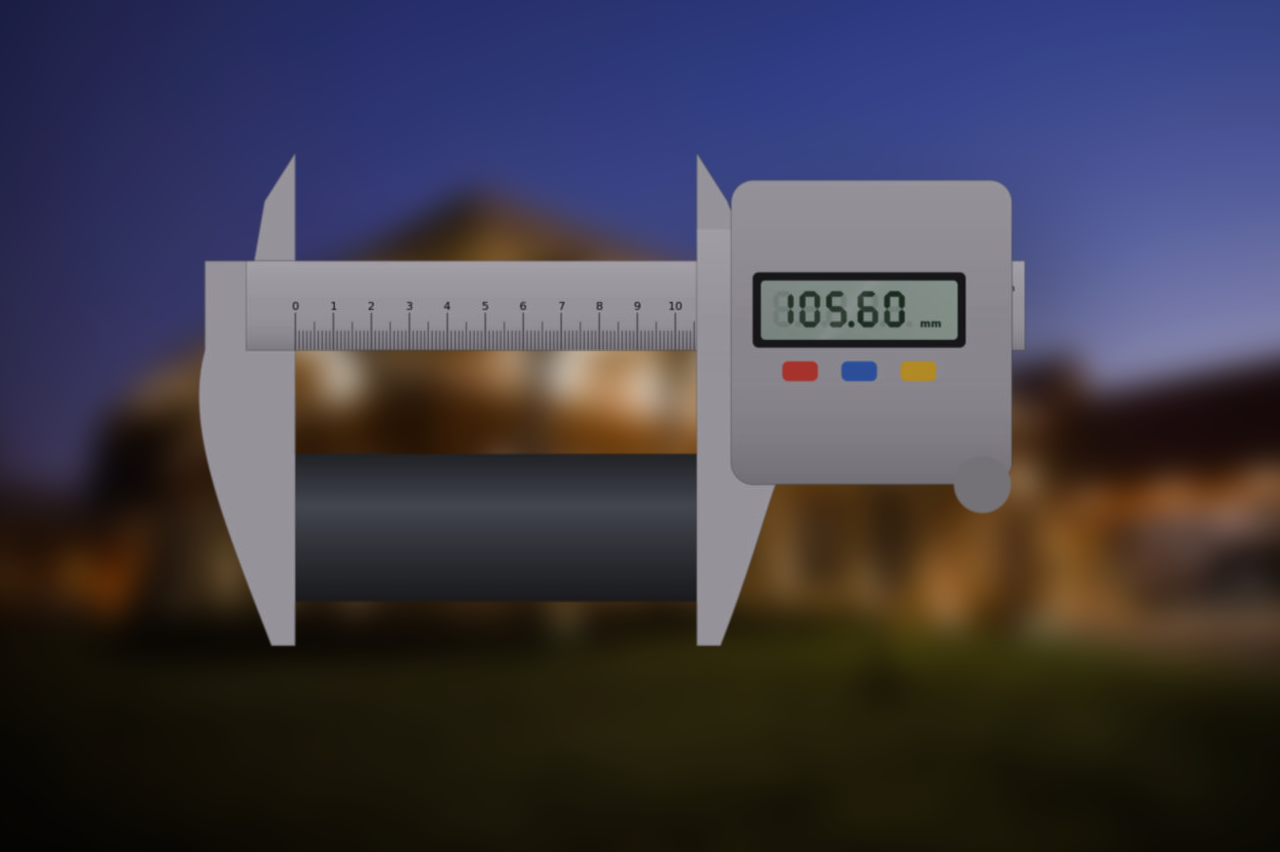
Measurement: 105.60,mm
